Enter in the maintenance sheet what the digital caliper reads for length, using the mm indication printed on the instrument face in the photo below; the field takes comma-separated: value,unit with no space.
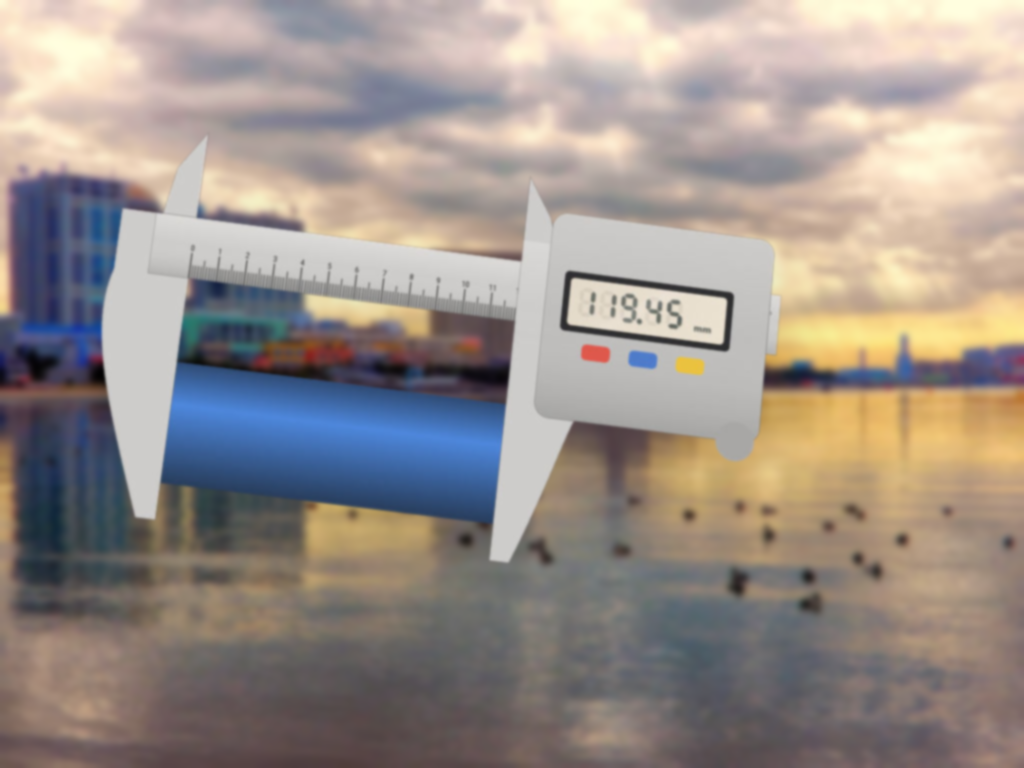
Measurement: 119.45,mm
